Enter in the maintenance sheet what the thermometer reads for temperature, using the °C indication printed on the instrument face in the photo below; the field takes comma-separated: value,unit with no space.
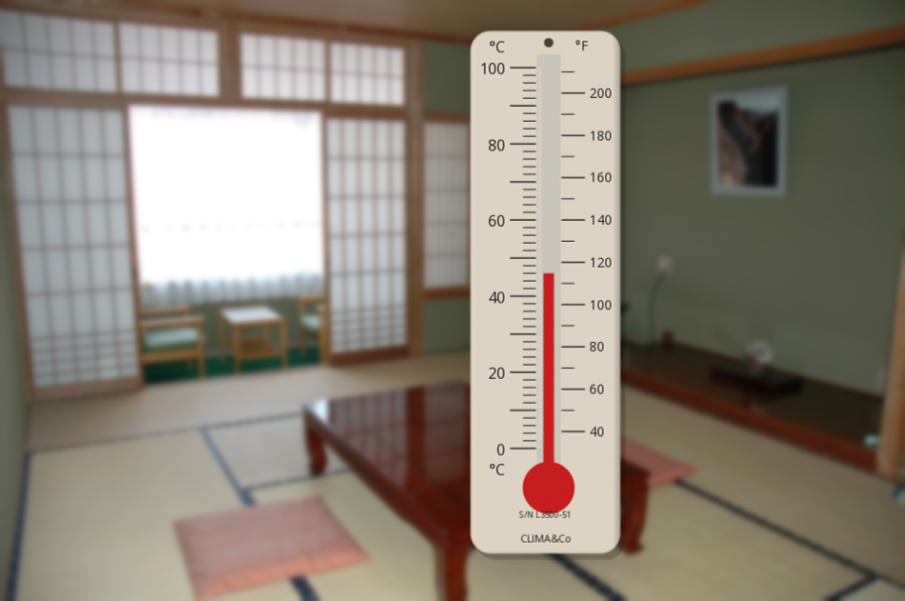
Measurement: 46,°C
